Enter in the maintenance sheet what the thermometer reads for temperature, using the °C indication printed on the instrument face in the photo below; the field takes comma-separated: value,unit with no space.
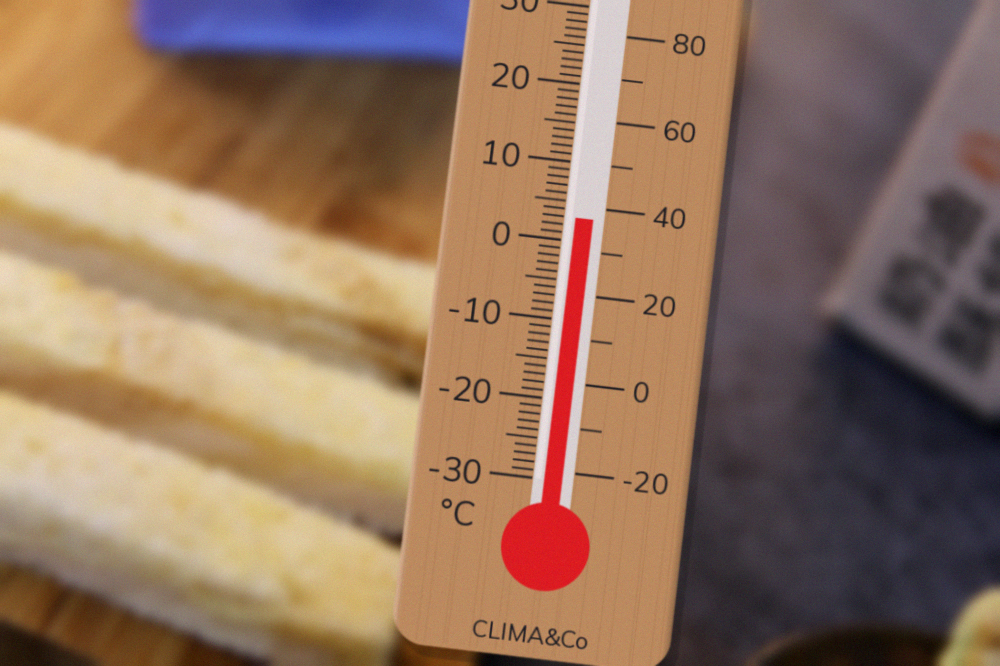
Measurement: 3,°C
